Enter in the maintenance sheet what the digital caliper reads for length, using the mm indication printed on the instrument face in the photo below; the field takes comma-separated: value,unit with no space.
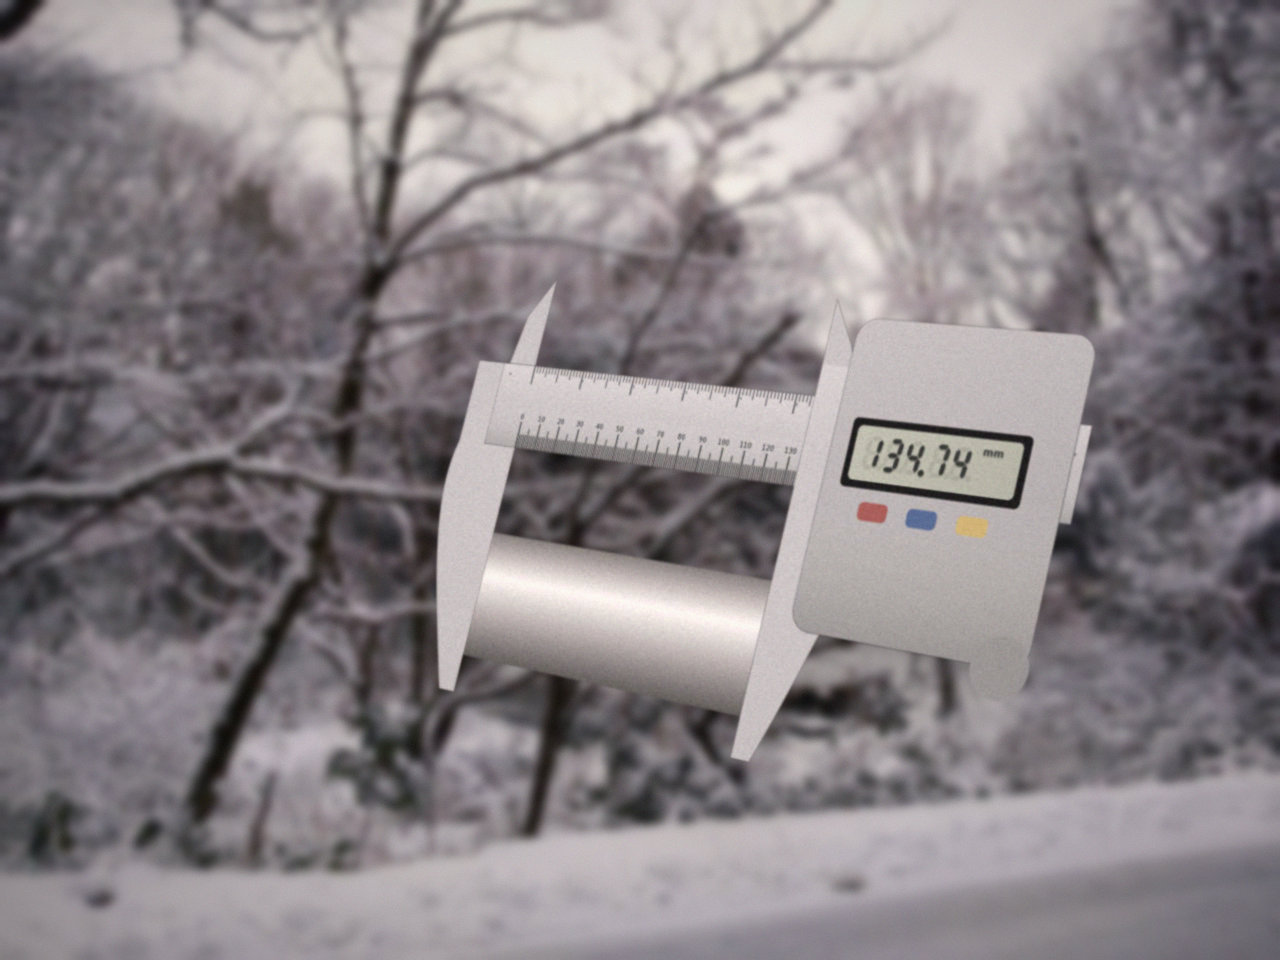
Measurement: 134.74,mm
